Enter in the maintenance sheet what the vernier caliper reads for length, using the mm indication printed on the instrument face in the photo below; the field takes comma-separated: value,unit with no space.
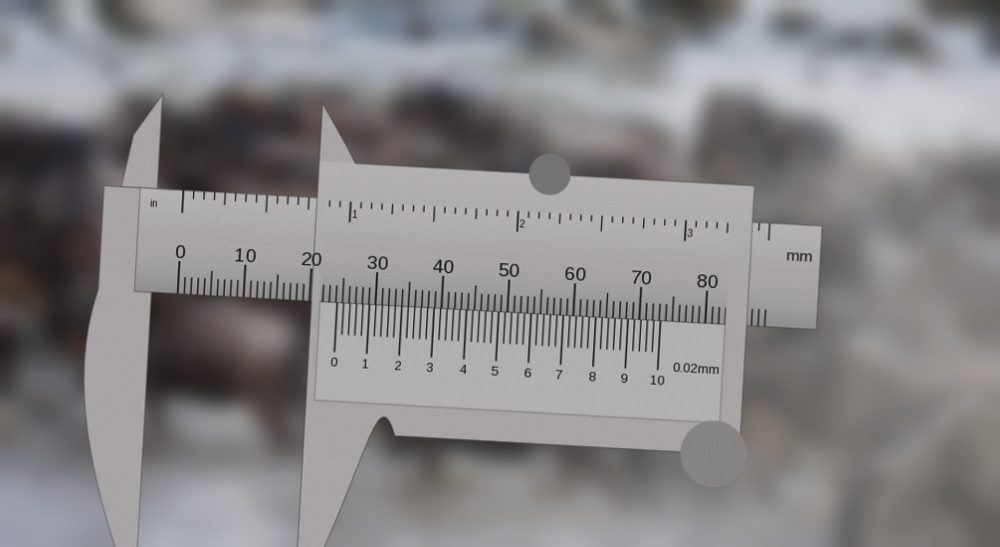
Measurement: 24.2,mm
